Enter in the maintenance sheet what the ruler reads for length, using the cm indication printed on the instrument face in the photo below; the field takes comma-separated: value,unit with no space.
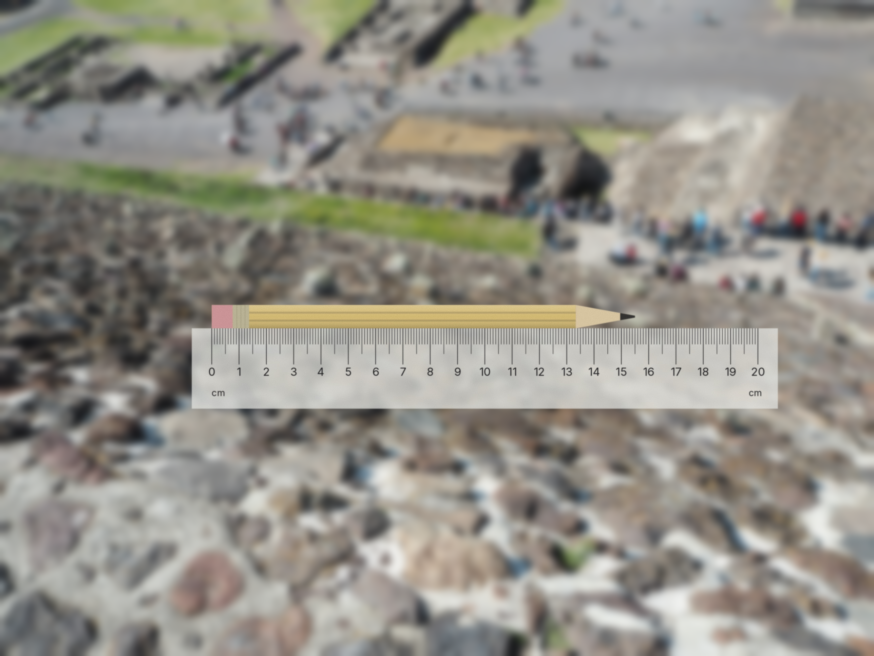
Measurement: 15.5,cm
